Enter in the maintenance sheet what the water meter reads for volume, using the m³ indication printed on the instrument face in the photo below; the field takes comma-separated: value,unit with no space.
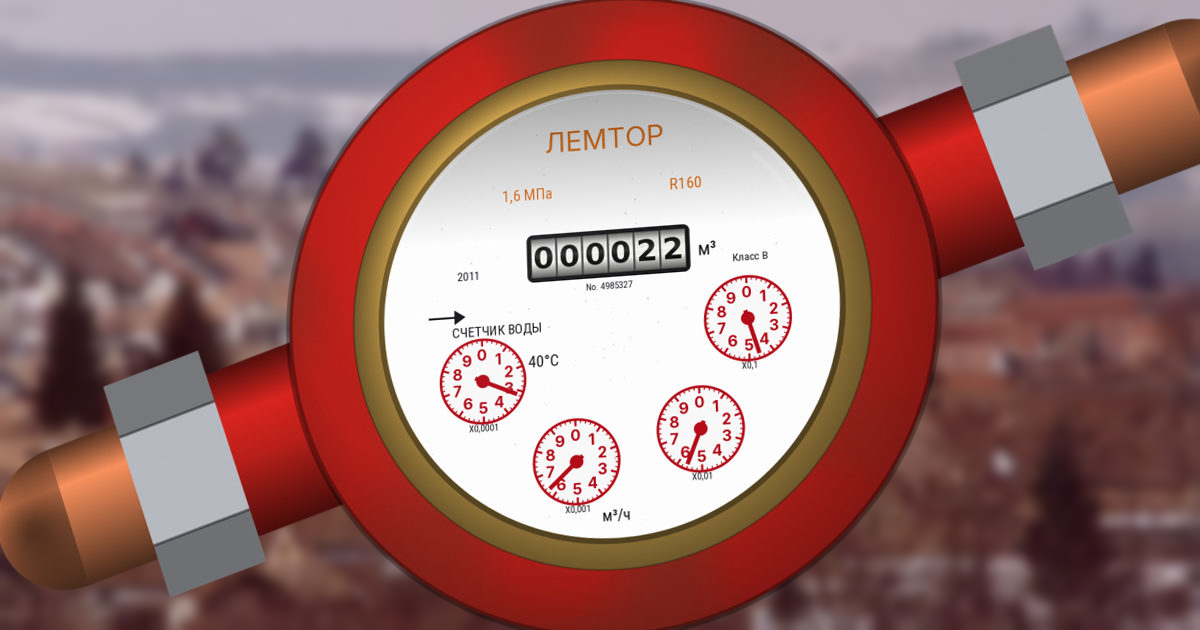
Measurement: 22.4563,m³
